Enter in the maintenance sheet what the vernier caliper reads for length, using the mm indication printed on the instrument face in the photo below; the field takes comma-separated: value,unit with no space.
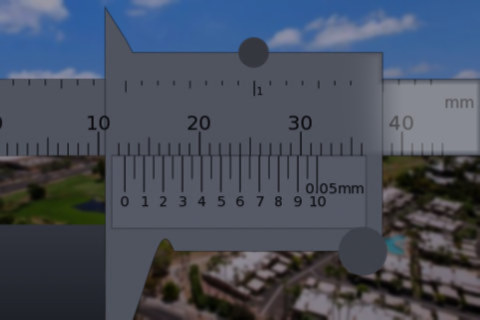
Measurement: 12.6,mm
